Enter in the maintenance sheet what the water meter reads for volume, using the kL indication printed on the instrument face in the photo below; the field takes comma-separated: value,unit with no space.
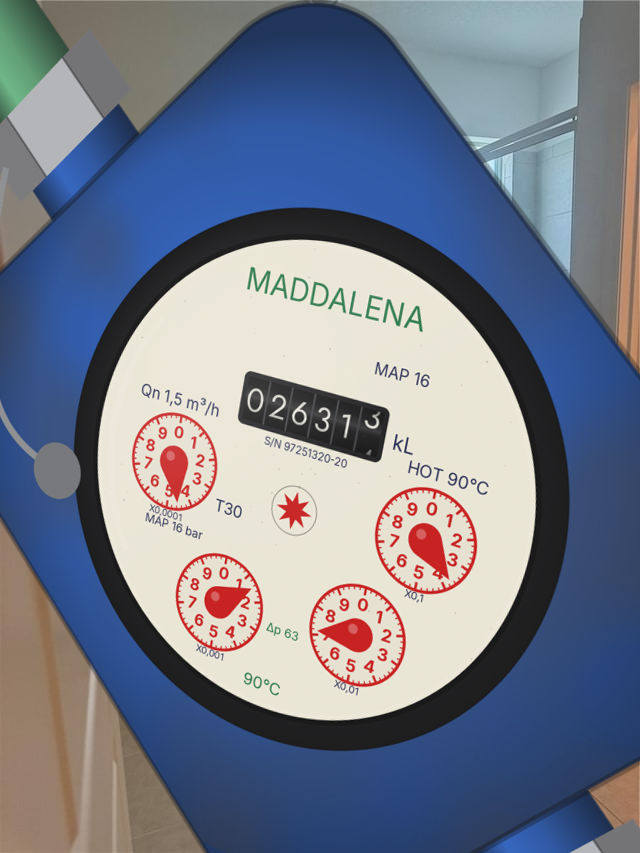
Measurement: 26313.3714,kL
